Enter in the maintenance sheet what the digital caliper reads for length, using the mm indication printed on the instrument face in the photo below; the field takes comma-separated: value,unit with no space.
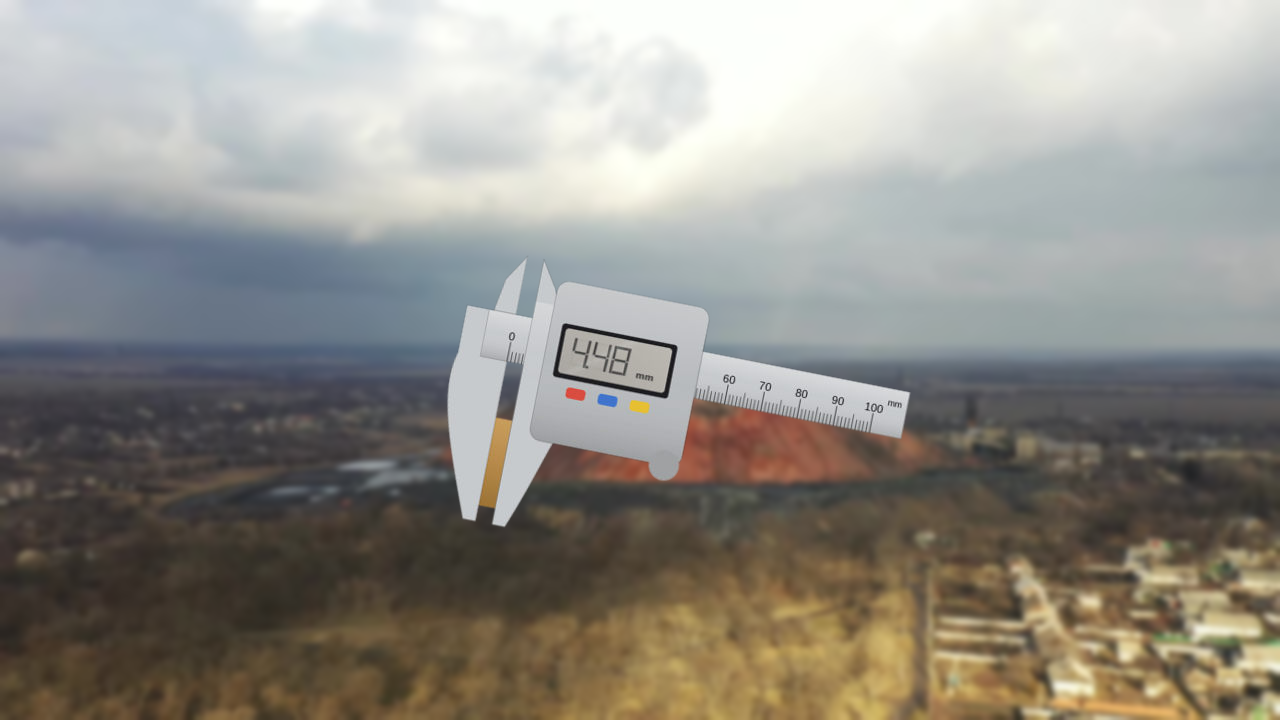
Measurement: 4.48,mm
